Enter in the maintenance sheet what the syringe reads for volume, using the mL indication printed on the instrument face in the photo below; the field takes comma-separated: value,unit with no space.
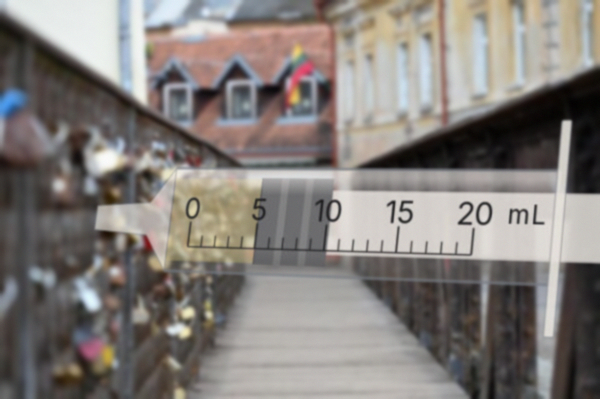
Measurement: 5,mL
